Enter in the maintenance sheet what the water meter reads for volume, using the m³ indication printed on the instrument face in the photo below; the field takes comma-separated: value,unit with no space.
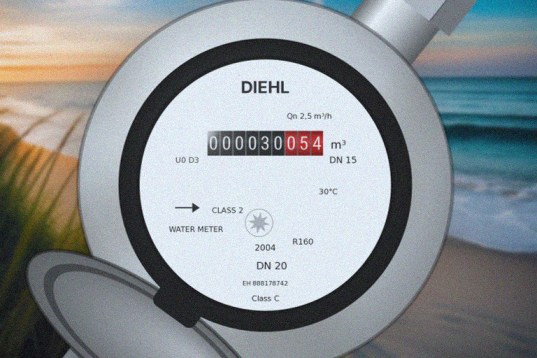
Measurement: 30.054,m³
